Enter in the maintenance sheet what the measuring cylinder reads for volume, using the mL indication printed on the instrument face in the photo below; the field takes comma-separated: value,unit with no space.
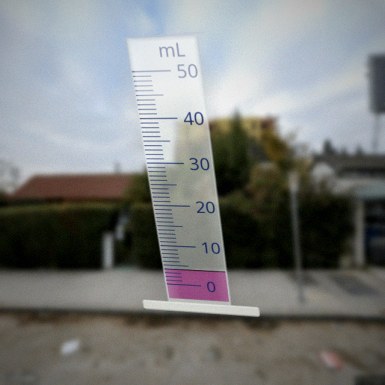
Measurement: 4,mL
